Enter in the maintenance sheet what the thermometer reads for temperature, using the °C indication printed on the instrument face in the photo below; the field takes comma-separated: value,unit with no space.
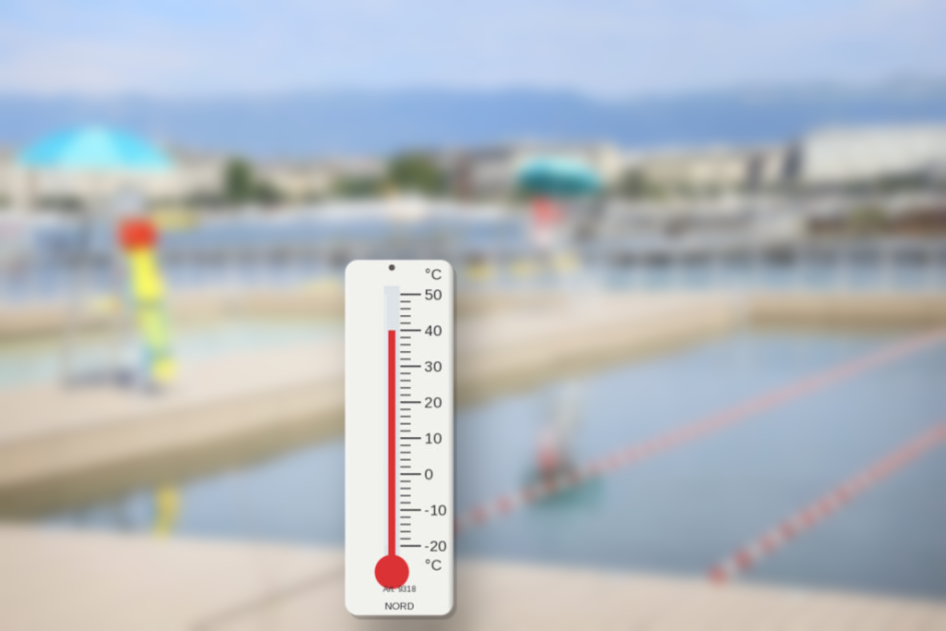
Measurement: 40,°C
